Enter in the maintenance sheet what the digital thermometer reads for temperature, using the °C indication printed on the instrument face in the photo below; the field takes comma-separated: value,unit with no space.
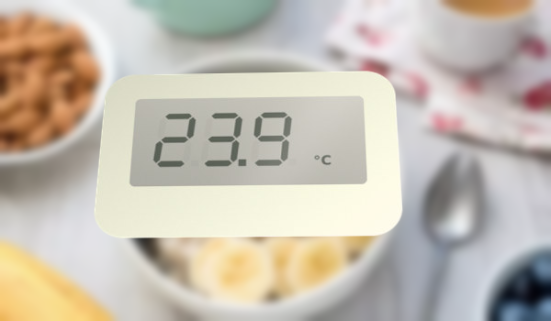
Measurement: 23.9,°C
